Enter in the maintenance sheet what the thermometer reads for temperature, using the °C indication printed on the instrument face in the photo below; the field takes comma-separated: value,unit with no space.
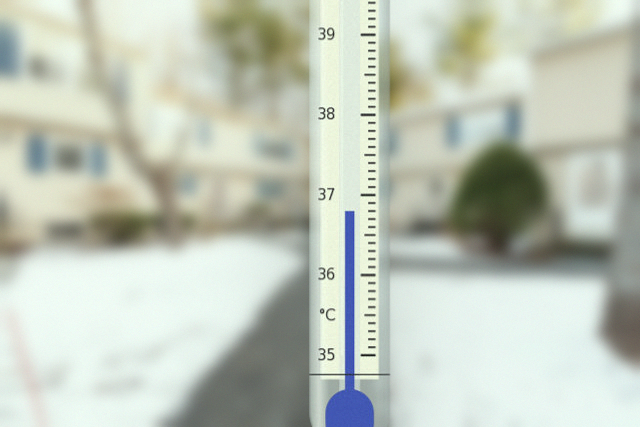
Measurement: 36.8,°C
